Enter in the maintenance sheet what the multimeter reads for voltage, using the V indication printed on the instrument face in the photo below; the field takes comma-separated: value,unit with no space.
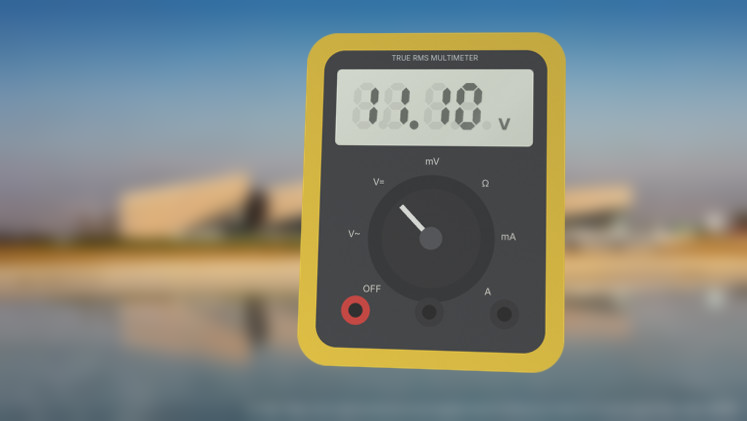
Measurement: 11.10,V
